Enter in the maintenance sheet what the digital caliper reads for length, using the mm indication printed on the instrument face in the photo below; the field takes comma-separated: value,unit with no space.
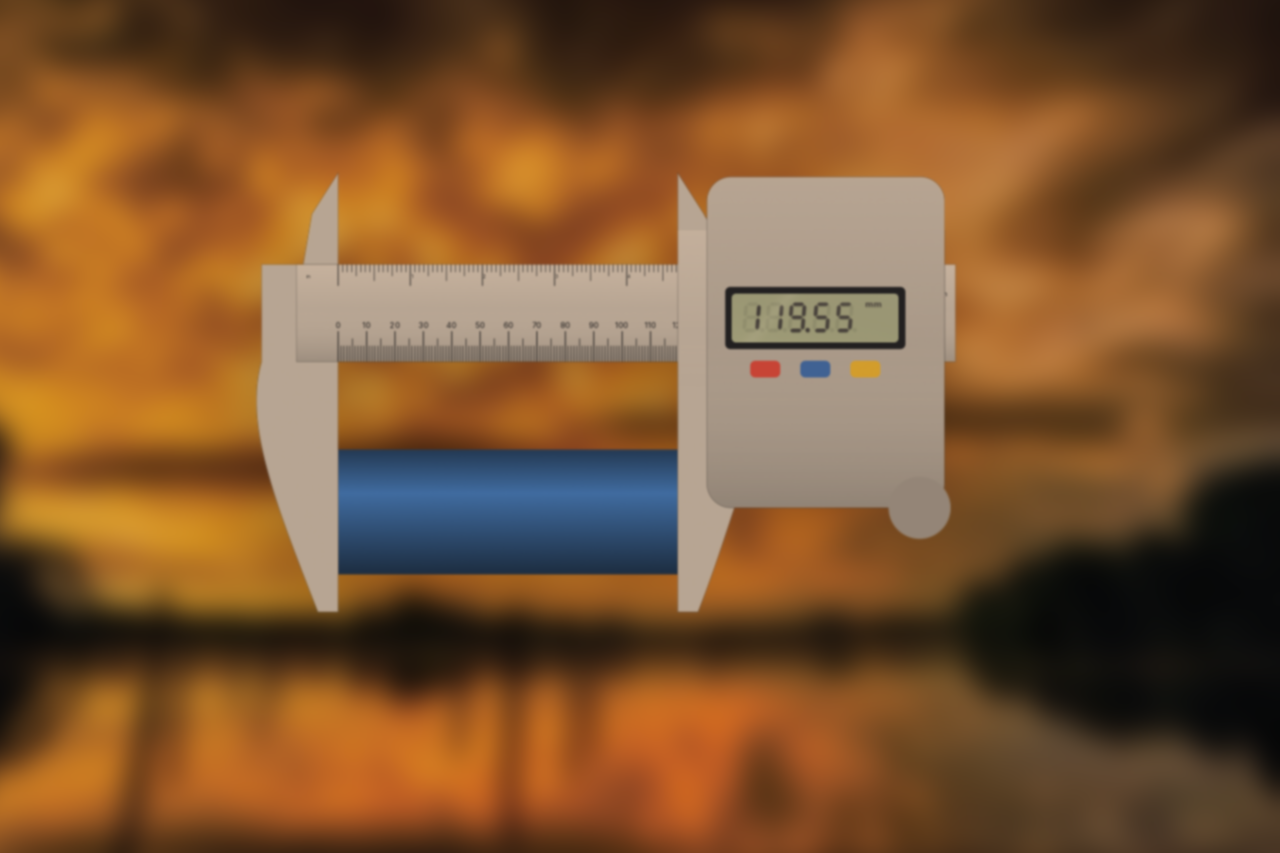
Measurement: 119.55,mm
